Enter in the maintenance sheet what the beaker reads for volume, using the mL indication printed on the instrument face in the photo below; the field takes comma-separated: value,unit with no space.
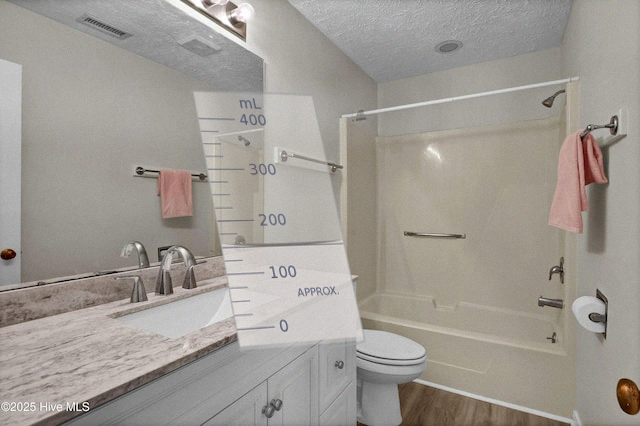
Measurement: 150,mL
